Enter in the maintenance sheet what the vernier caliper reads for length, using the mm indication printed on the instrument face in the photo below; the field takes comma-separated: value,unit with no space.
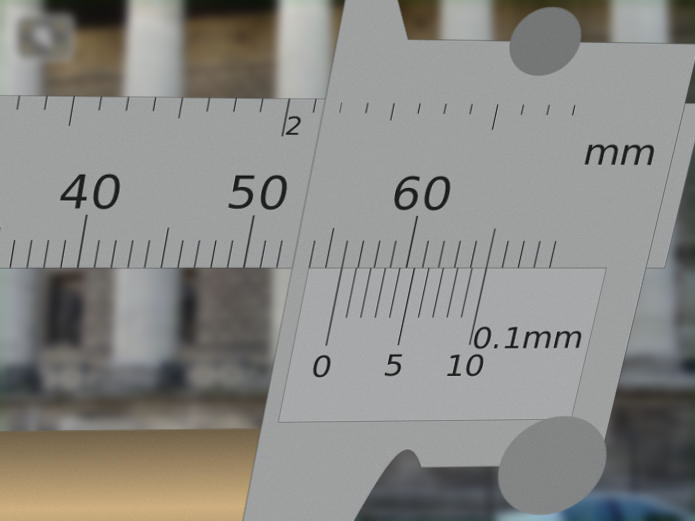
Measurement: 56.0,mm
